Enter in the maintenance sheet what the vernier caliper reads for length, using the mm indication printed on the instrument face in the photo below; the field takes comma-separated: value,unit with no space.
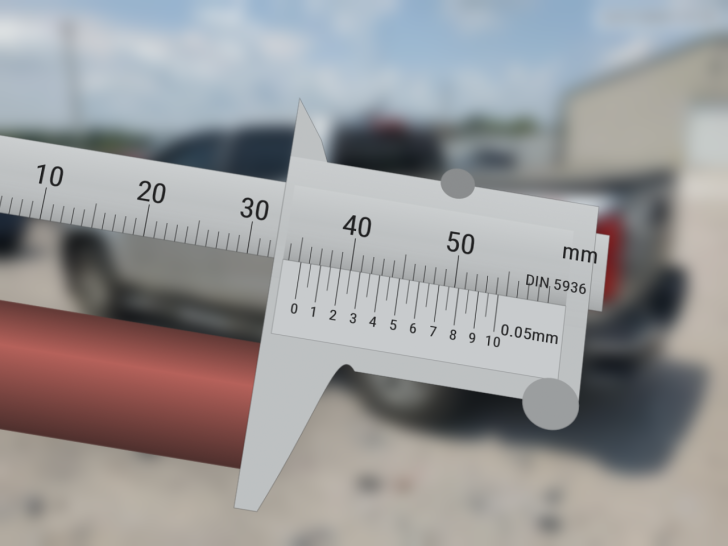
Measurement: 35.2,mm
